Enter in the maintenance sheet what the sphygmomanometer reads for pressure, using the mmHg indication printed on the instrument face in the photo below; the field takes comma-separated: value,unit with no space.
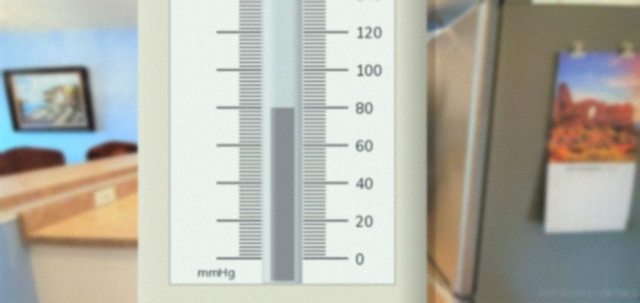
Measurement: 80,mmHg
